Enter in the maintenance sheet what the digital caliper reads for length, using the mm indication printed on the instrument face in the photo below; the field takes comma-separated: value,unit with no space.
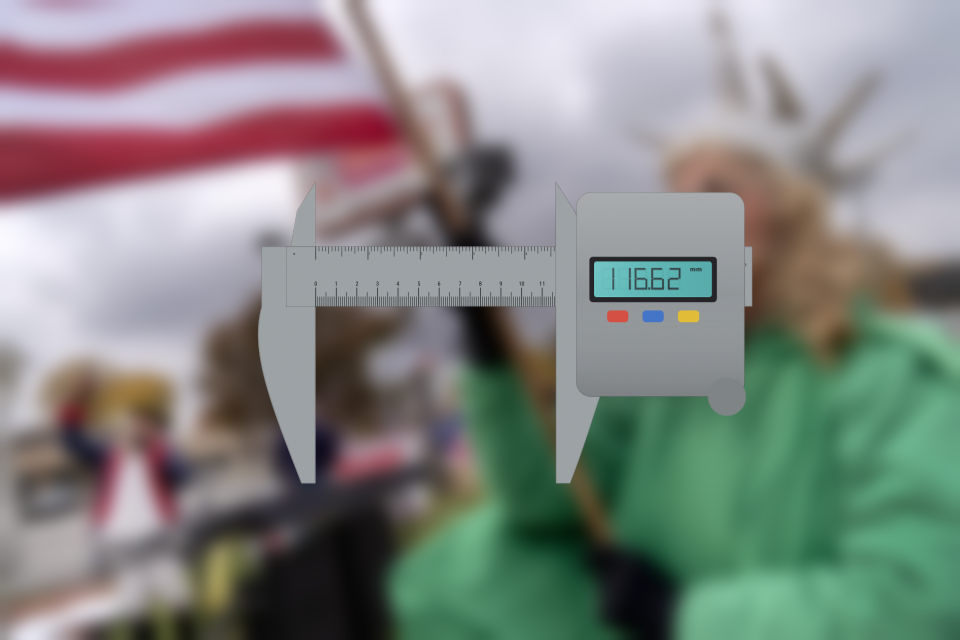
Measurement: 116.62,mm
